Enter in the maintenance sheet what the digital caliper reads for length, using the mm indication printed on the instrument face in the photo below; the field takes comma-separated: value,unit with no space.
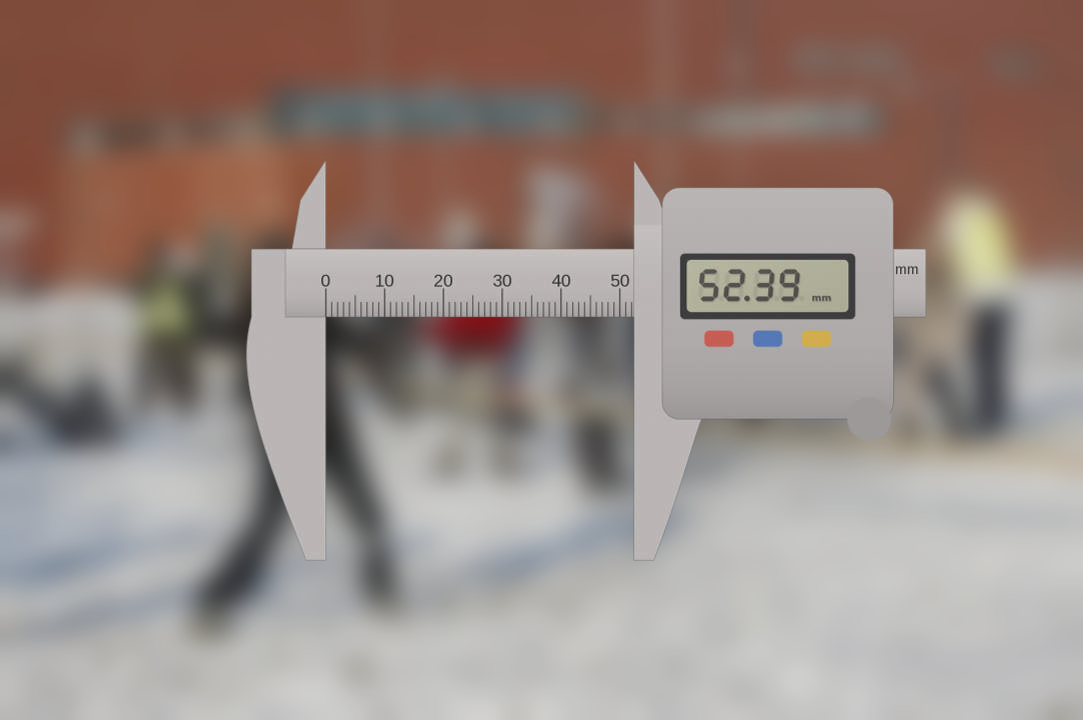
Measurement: 52.39,mm
